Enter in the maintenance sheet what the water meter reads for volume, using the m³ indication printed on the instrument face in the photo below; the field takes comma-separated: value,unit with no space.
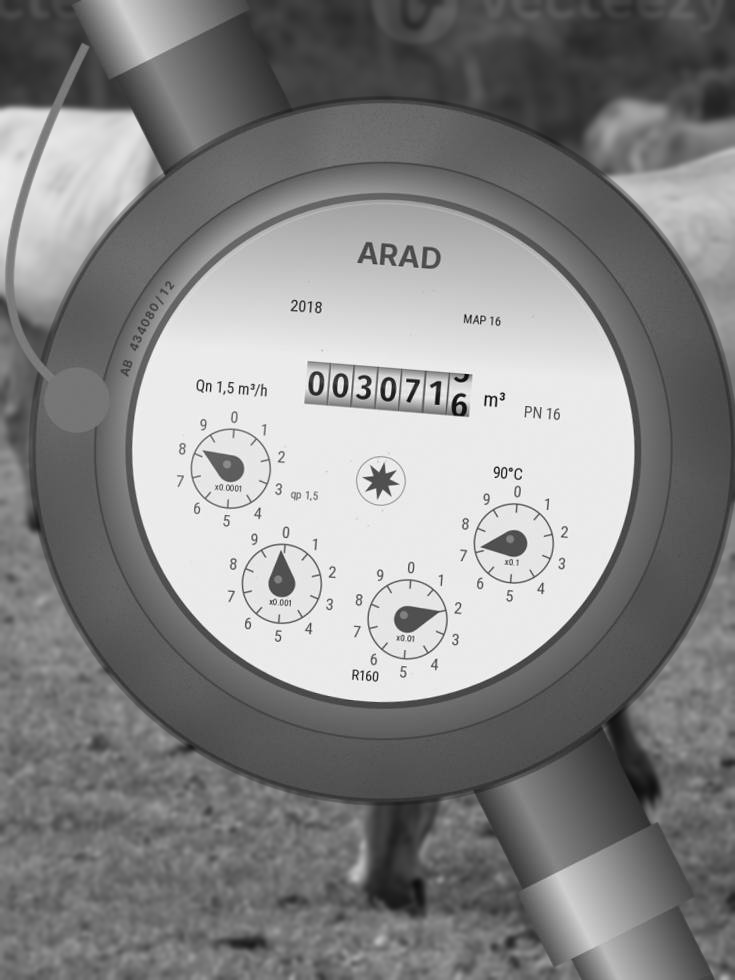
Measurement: 30715.7198,m³
